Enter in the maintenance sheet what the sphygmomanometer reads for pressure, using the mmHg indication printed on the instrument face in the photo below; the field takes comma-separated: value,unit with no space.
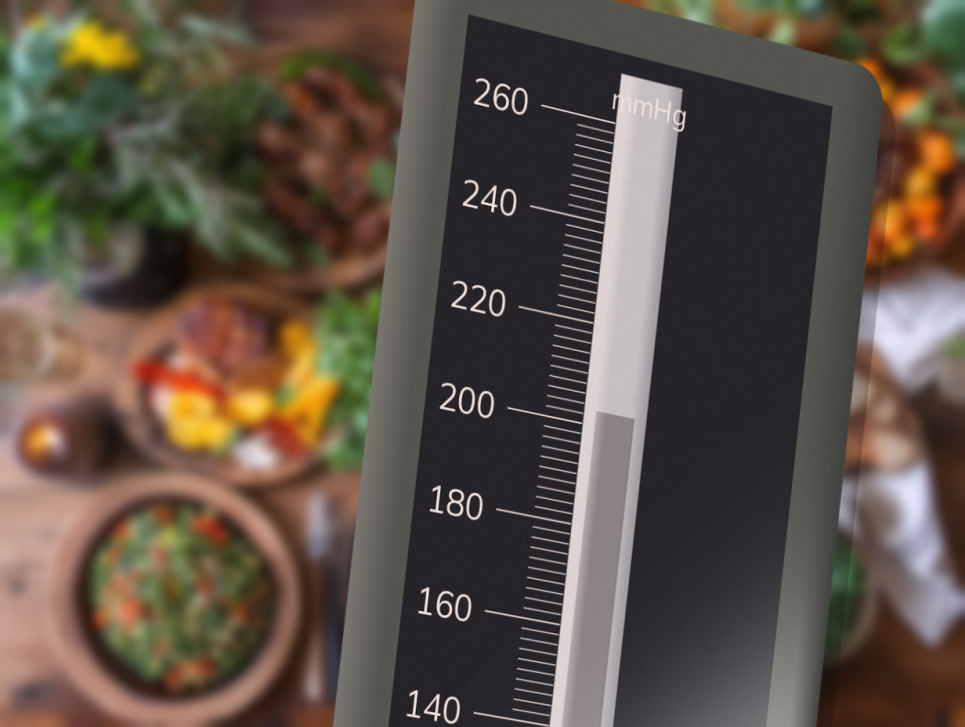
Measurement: 203,mmHg
